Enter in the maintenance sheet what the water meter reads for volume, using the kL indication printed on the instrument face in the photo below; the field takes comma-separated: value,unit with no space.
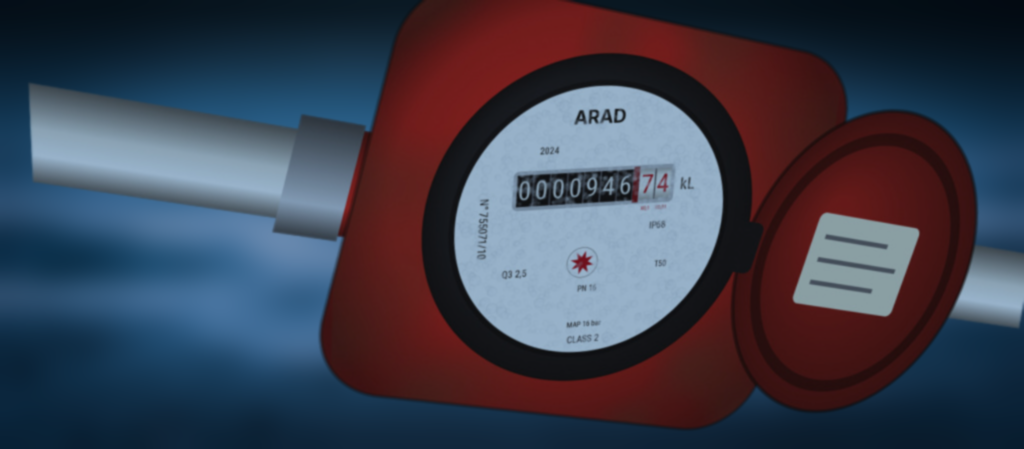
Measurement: 946.74,kL
